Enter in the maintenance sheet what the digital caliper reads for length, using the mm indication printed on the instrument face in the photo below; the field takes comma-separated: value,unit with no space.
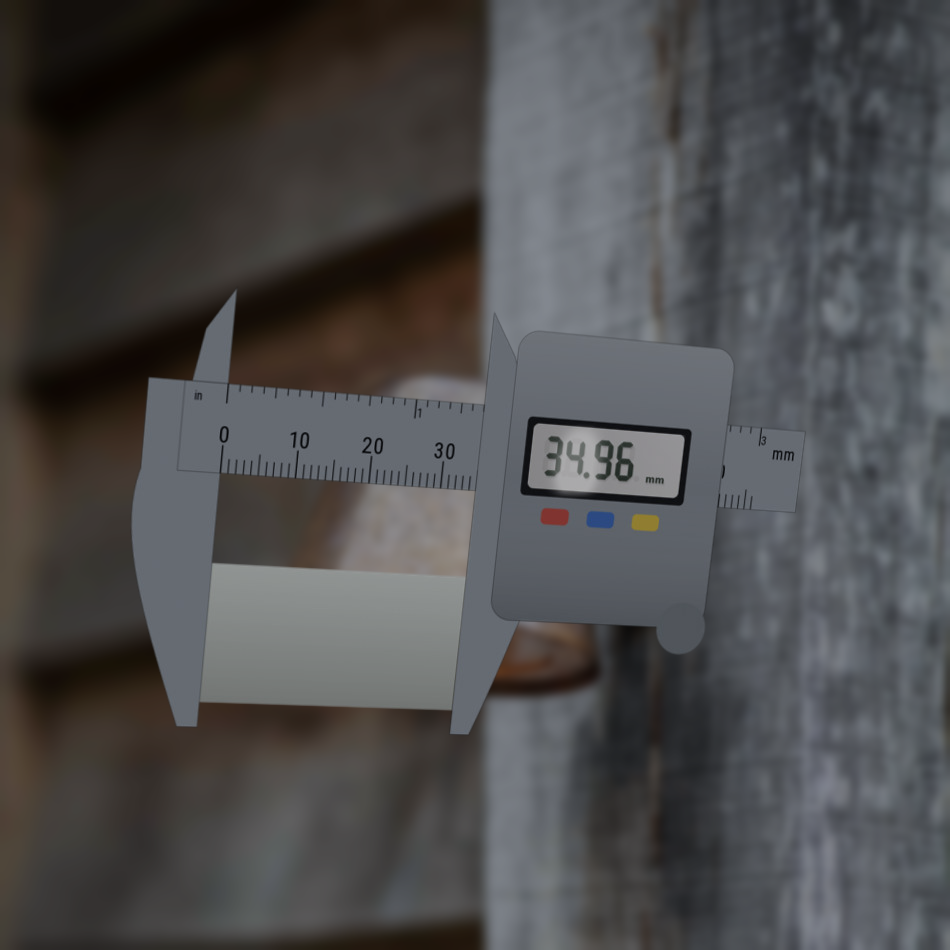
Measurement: 34.96,mm
